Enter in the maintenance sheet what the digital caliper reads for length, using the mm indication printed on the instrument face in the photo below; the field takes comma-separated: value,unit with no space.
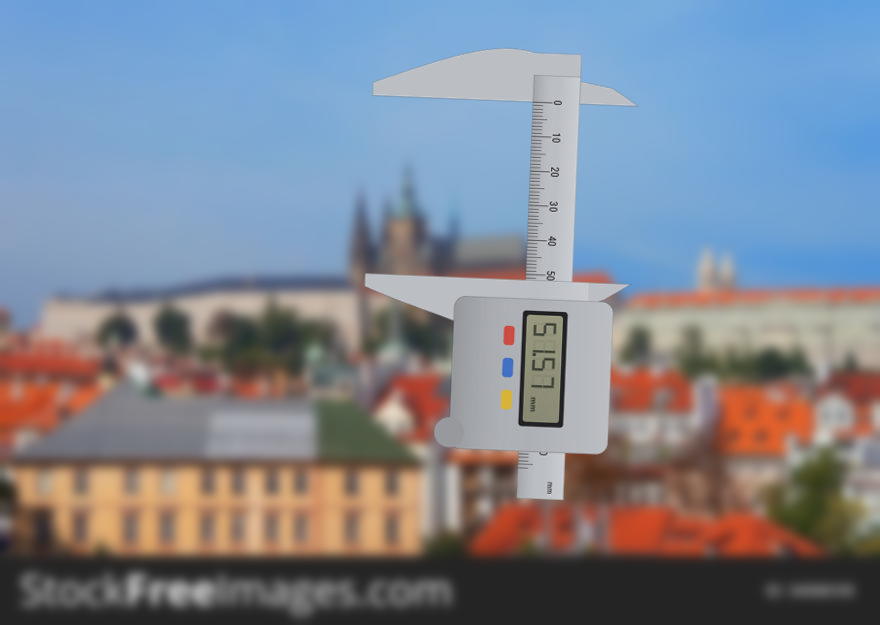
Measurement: 51.57,mm
